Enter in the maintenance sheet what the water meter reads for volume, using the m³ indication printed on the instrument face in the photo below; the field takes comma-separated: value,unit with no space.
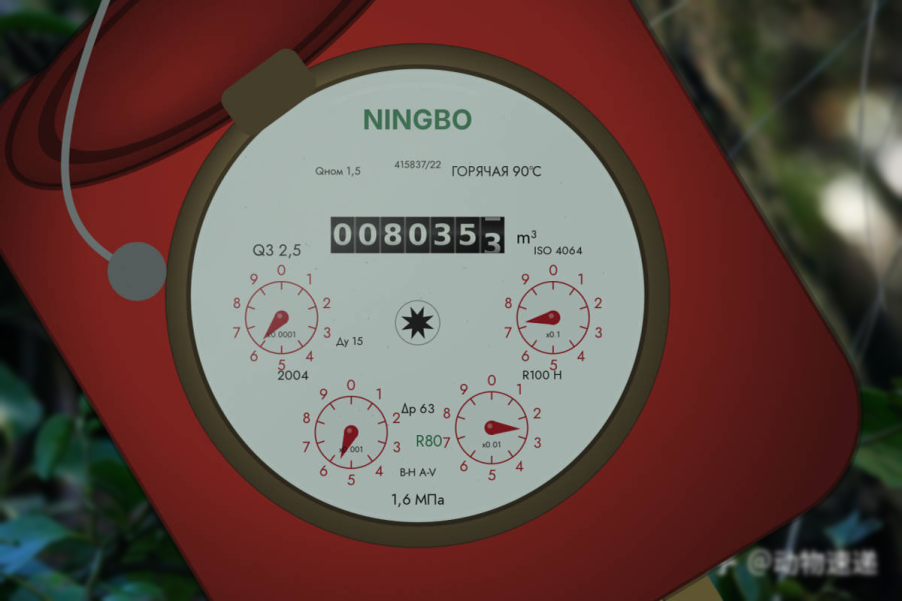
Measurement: 80352.7256,m³
